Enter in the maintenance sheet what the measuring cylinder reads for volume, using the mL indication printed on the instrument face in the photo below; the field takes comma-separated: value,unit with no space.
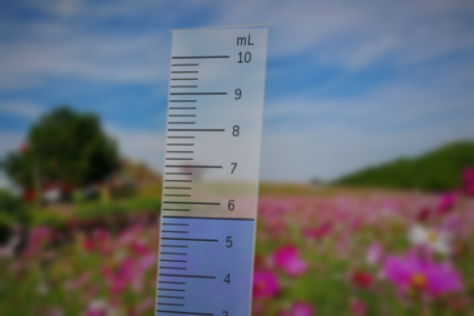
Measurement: 5.6,mL
